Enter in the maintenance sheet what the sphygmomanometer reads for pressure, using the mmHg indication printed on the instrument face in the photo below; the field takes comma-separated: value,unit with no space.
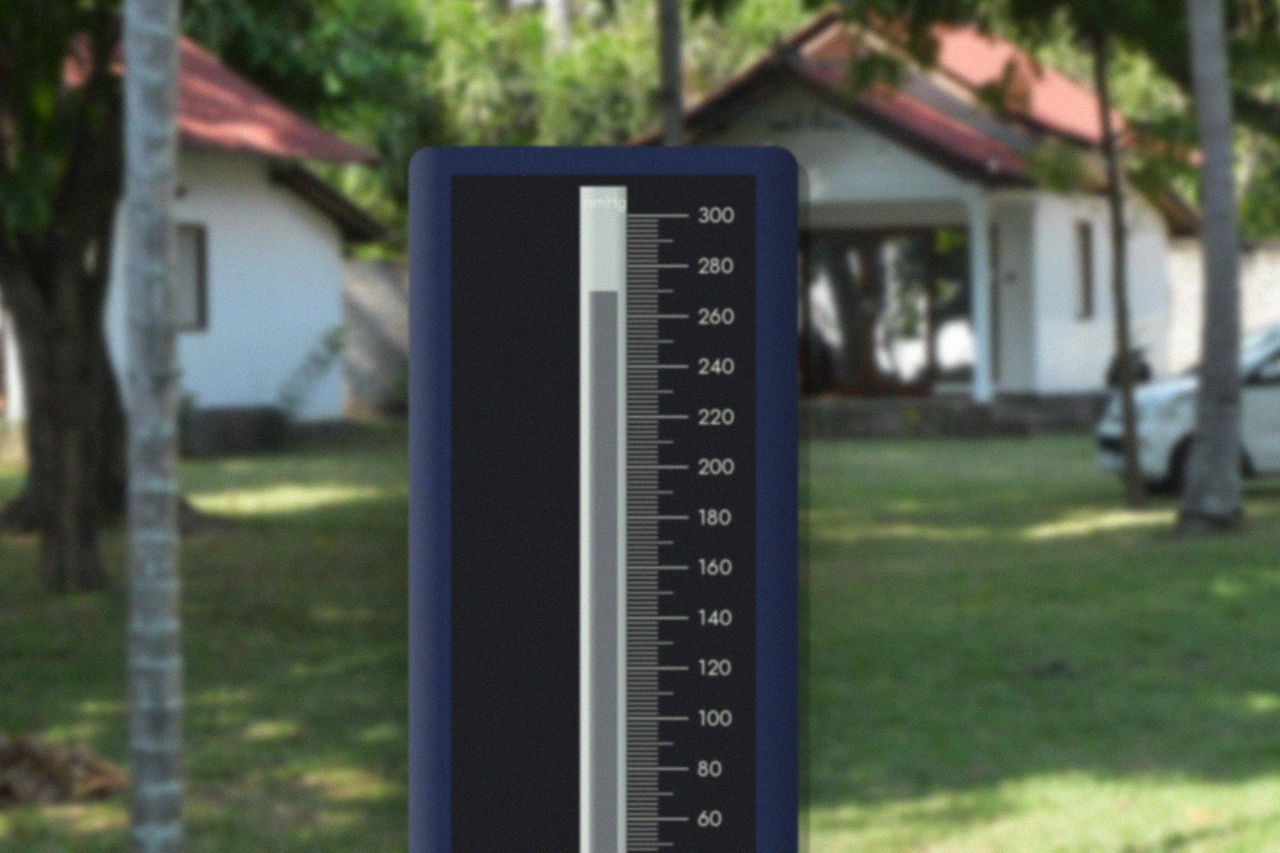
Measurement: 270,mmHg
